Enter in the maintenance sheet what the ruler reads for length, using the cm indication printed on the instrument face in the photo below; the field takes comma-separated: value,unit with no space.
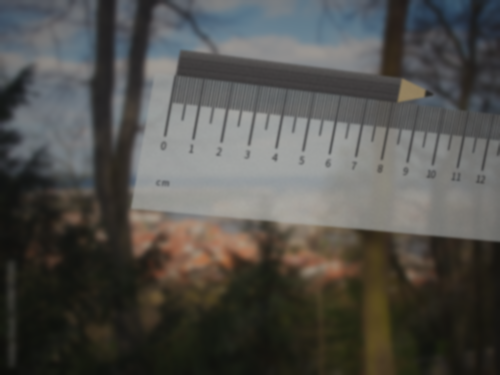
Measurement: 9.5,cm
